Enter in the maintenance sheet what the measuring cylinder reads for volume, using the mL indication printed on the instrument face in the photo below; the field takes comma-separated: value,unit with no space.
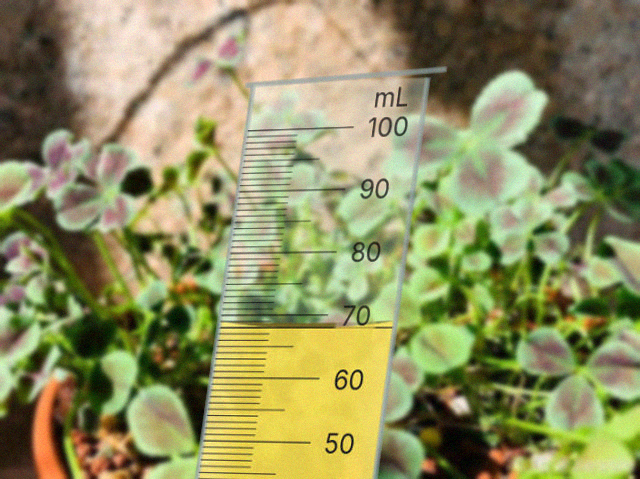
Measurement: 68,mL
